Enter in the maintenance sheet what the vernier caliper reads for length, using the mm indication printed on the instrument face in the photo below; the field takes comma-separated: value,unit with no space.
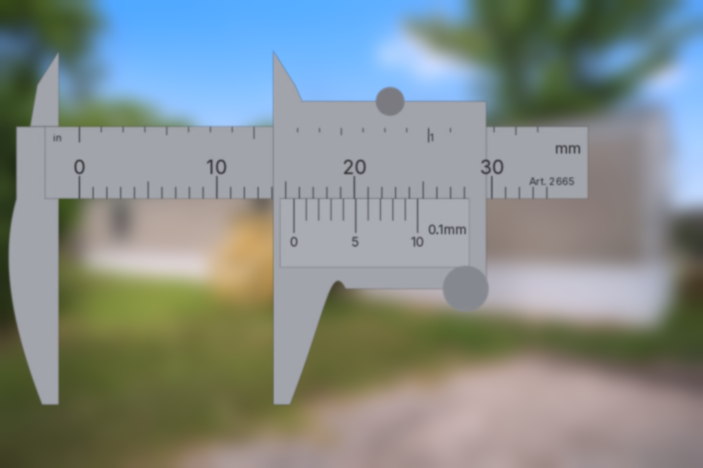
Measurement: 15.6,mm
